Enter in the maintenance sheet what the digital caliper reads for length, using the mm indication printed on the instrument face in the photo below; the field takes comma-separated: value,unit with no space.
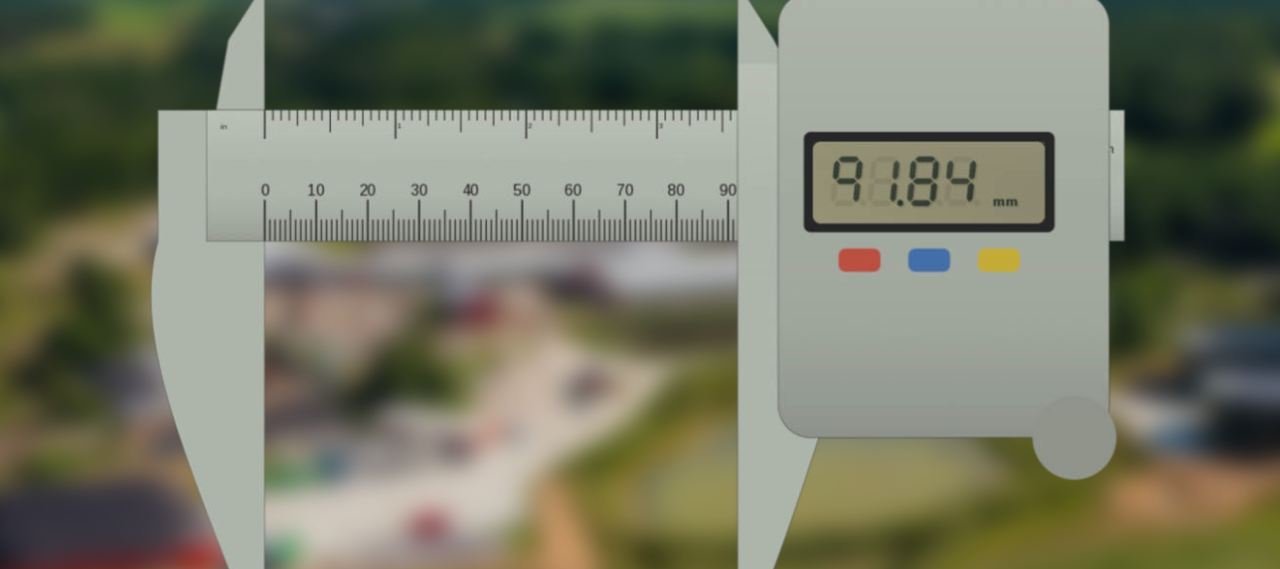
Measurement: 91.84,mm
